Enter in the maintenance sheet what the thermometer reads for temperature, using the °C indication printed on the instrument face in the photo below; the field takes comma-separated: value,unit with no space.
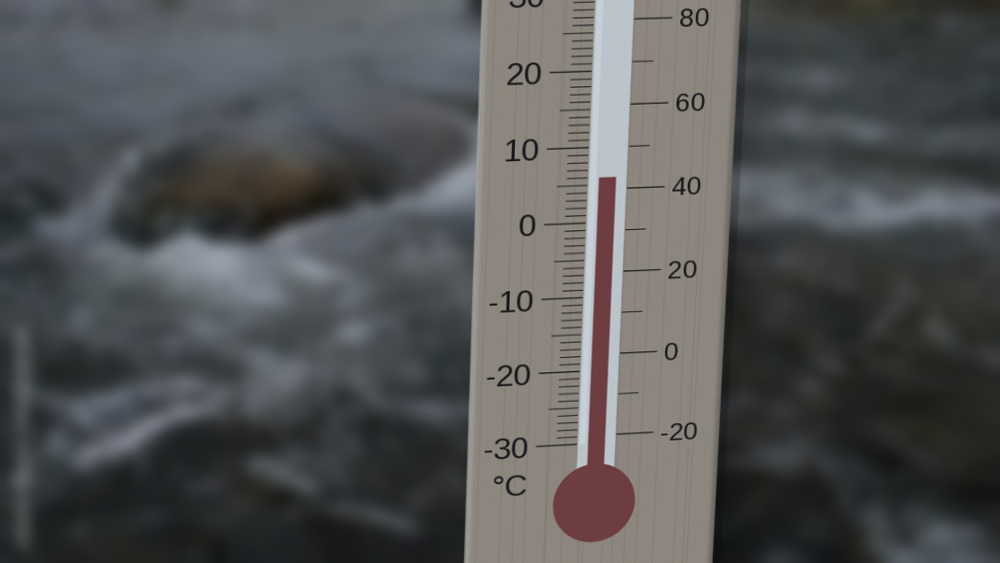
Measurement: 6,°C
